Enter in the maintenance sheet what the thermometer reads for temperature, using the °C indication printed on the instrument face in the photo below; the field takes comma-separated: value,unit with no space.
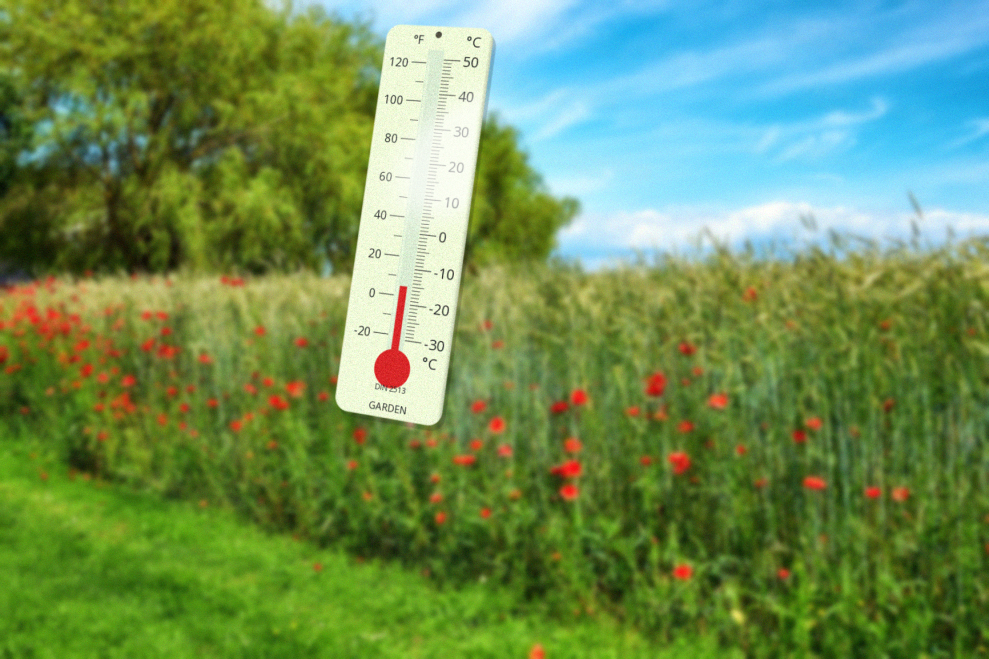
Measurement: -15,°C
